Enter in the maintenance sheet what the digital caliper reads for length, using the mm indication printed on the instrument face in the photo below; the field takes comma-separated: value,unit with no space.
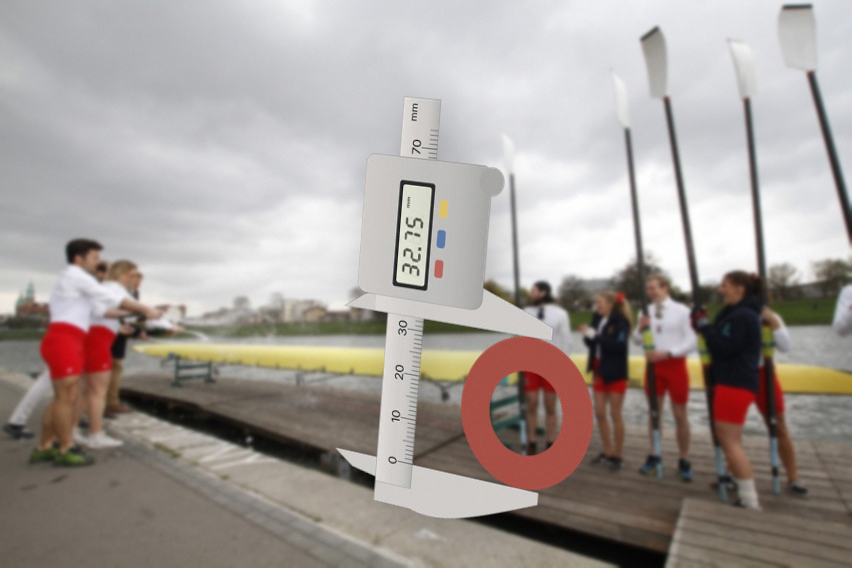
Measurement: 32.75,mm
